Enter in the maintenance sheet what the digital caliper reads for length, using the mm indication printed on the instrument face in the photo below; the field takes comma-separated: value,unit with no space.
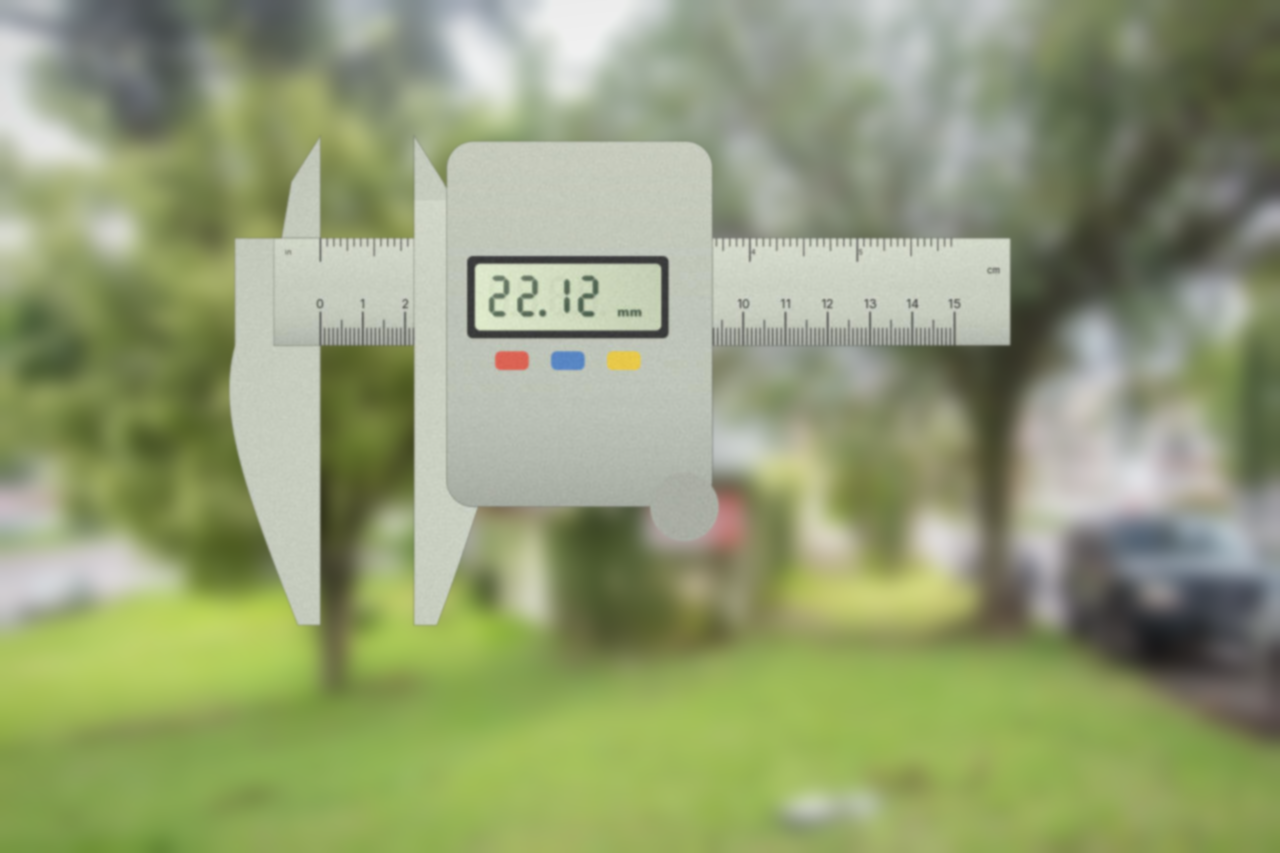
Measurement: 22.12,mm
